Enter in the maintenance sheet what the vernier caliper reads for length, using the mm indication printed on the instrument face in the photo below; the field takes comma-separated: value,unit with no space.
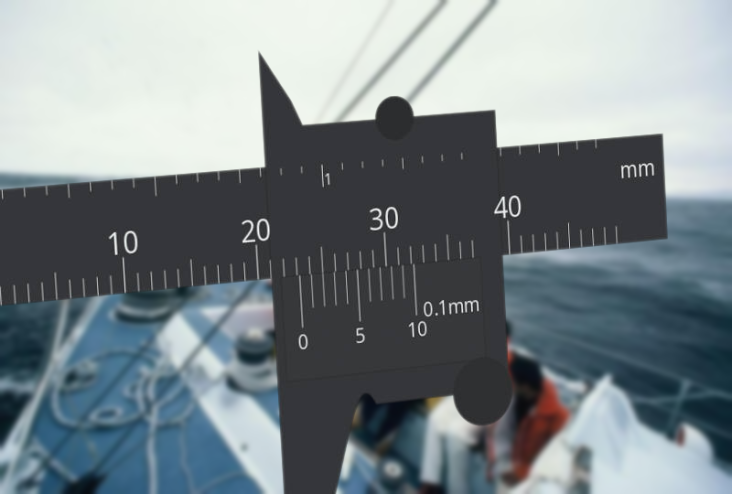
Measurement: 23.2,mm
